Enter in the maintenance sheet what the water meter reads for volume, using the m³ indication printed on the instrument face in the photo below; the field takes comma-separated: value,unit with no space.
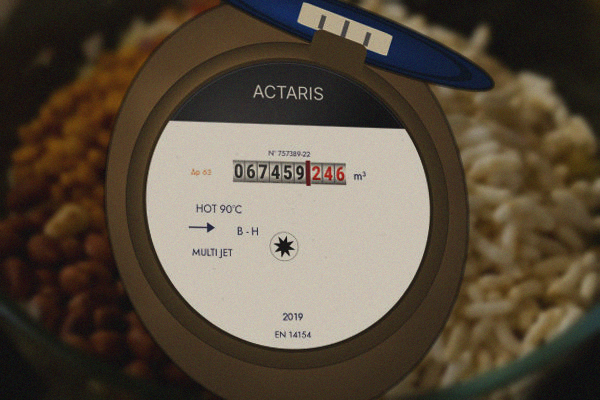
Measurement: 67459.246,m³
